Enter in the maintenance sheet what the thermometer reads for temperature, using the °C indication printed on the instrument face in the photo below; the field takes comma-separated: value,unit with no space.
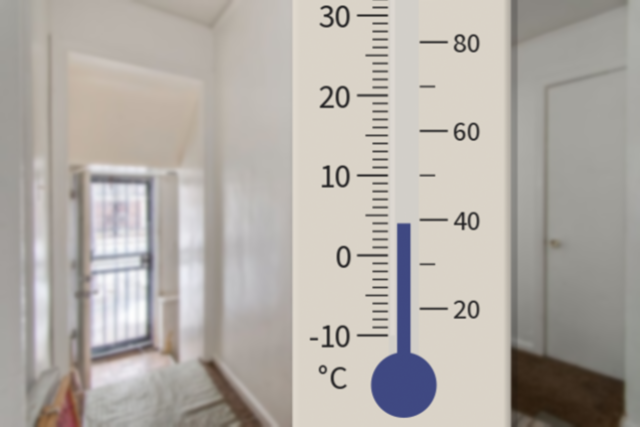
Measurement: 4,°C
